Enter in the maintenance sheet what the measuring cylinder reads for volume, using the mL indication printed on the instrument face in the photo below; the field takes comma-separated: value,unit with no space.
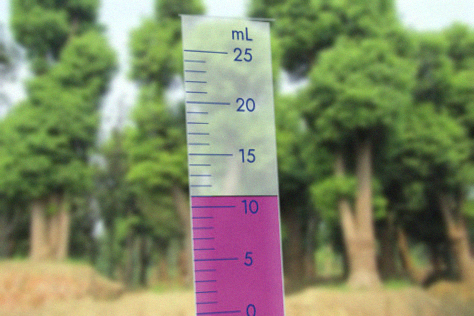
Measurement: 11,mL
